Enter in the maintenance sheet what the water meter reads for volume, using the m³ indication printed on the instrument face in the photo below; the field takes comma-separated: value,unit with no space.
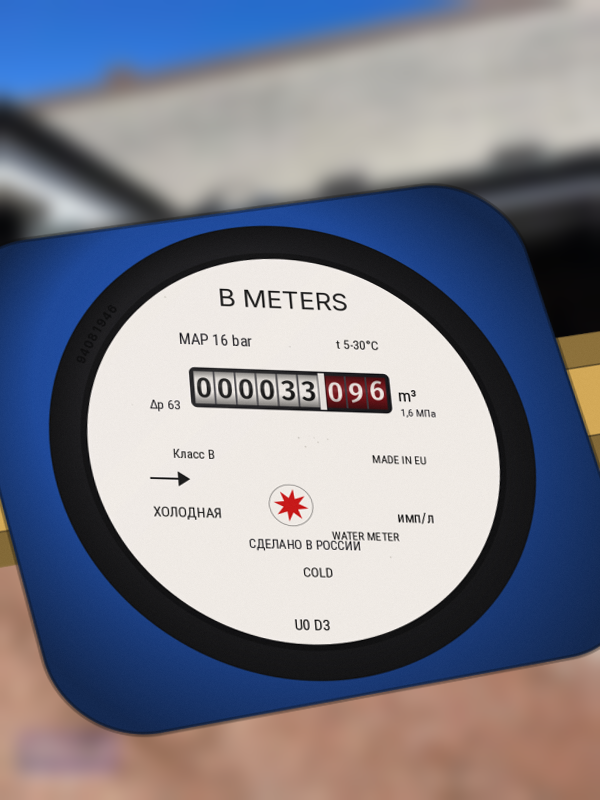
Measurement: 33.096,m³
